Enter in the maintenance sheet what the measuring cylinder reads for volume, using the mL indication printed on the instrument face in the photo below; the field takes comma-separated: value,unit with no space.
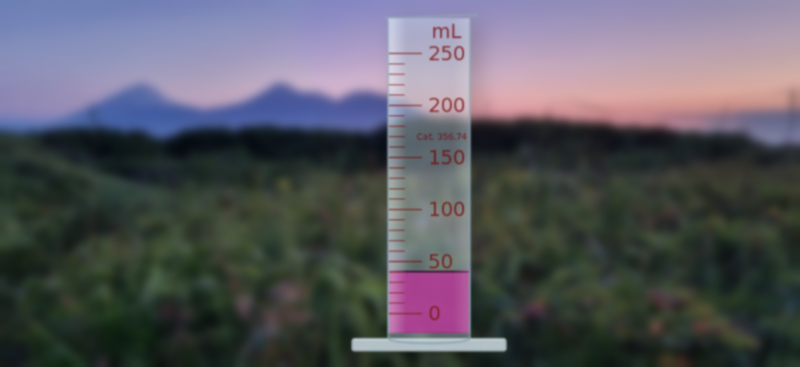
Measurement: 40,mL
